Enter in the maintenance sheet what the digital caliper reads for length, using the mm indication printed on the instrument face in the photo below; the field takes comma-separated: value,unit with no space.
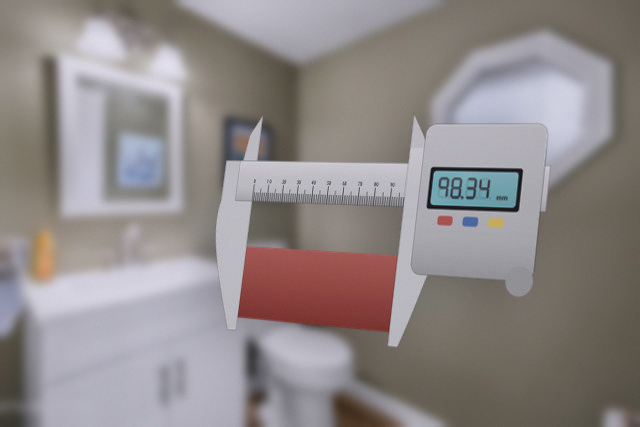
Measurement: 98.34,mm
